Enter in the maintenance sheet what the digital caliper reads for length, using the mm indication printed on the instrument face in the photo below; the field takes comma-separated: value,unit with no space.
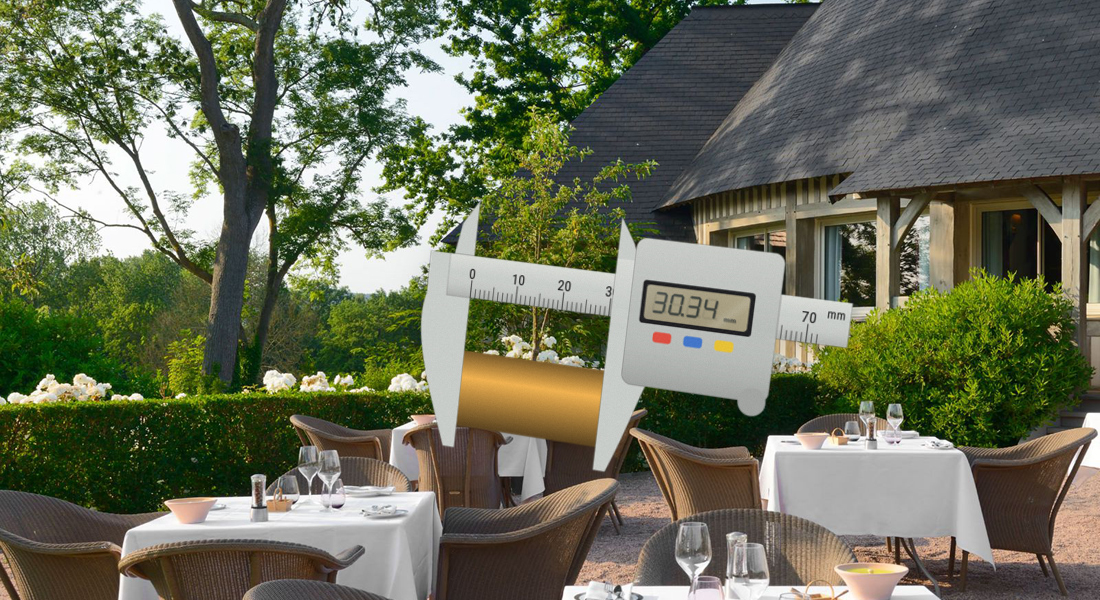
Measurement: 30.34,mm
